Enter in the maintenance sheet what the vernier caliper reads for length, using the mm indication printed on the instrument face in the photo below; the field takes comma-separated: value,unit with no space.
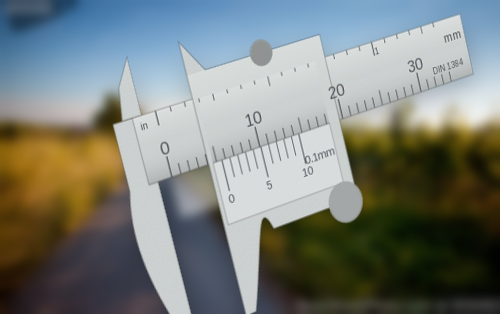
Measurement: 5.6,mm
